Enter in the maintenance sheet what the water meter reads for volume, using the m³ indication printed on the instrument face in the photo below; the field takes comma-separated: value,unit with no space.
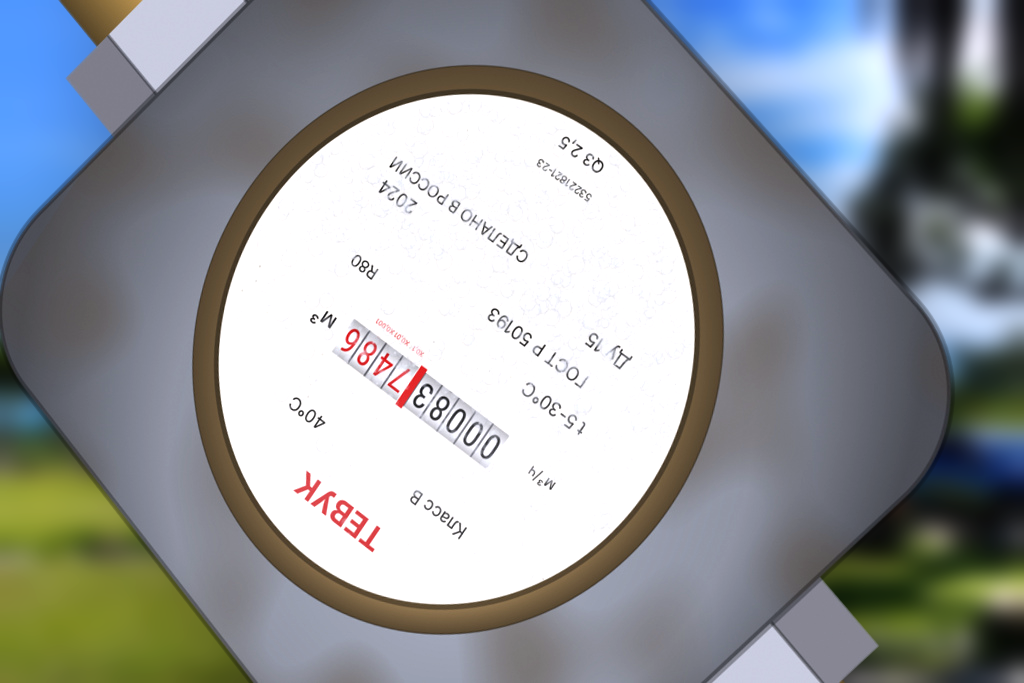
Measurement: 83.7486,m³
